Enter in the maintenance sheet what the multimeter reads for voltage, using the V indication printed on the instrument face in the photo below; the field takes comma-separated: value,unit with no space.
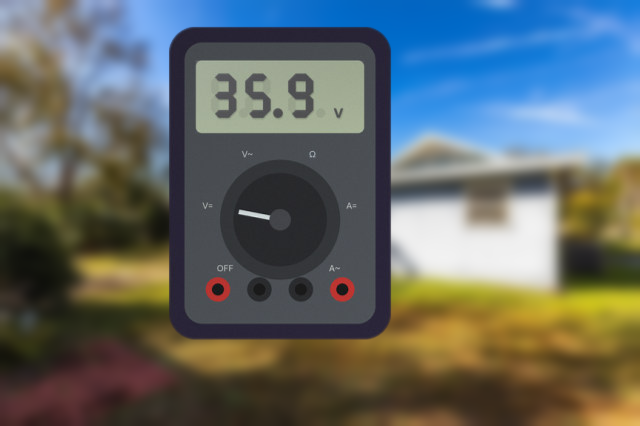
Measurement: 35.9,V
